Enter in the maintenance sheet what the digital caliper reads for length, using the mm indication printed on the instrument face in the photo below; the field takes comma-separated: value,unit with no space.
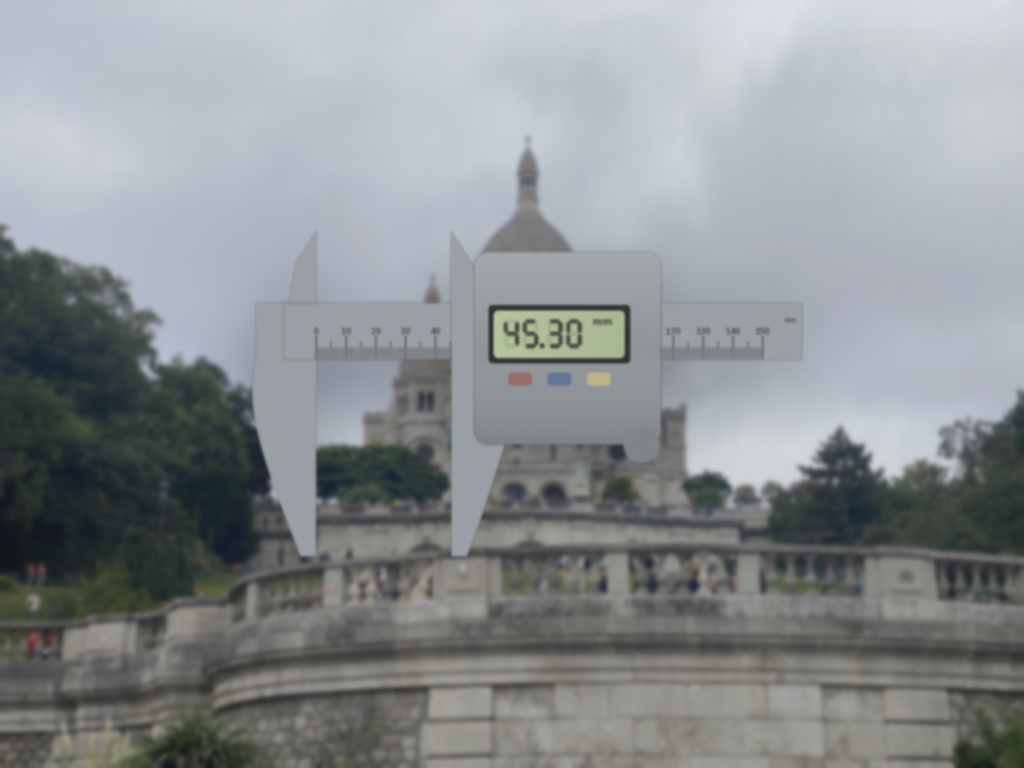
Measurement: 45.30,mm
